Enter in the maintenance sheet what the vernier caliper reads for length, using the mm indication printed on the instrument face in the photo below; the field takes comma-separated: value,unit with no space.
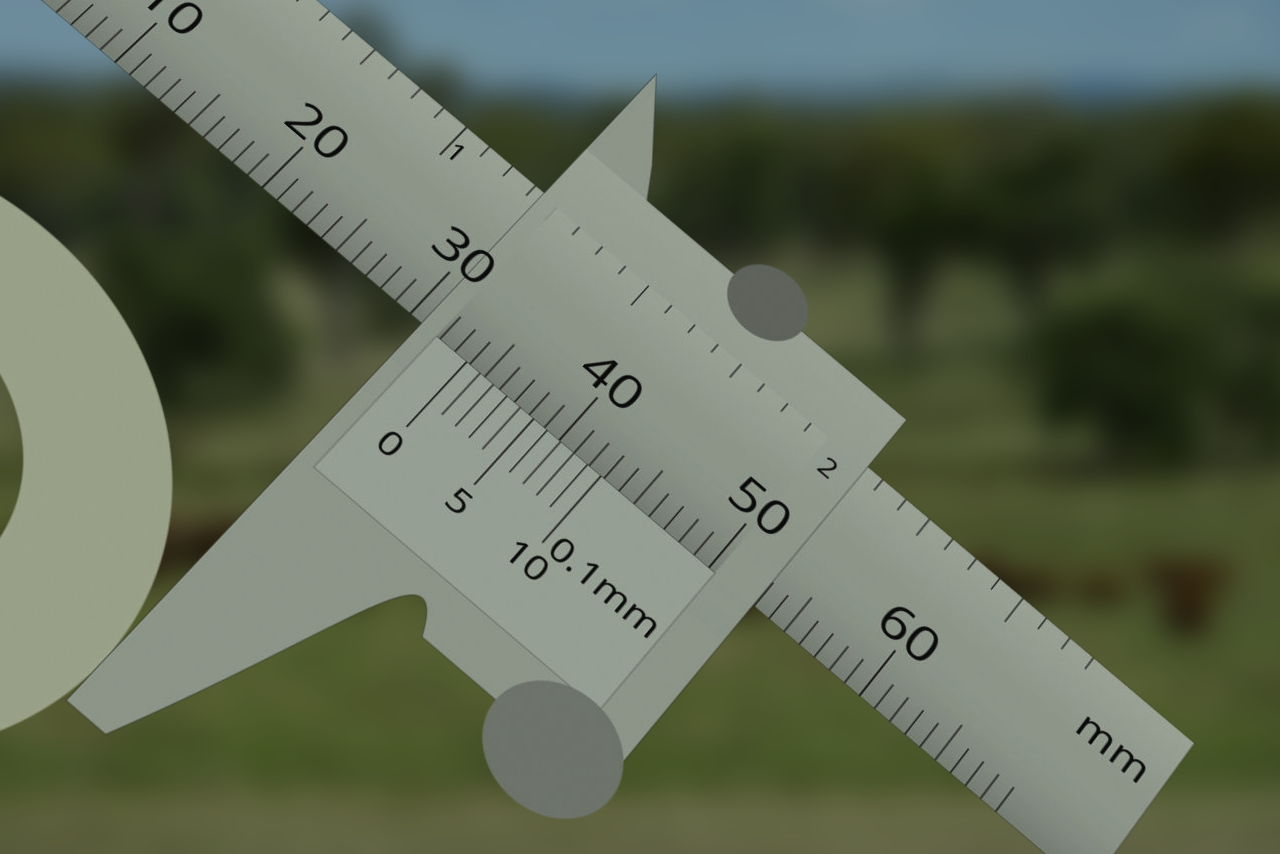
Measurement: 33.8,mm
